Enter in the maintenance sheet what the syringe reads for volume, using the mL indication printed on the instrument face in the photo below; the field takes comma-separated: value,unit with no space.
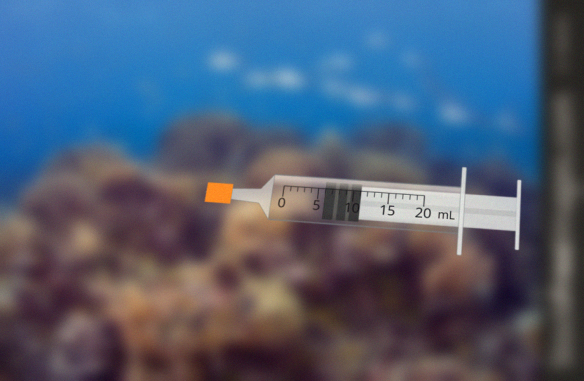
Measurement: 6,mL
